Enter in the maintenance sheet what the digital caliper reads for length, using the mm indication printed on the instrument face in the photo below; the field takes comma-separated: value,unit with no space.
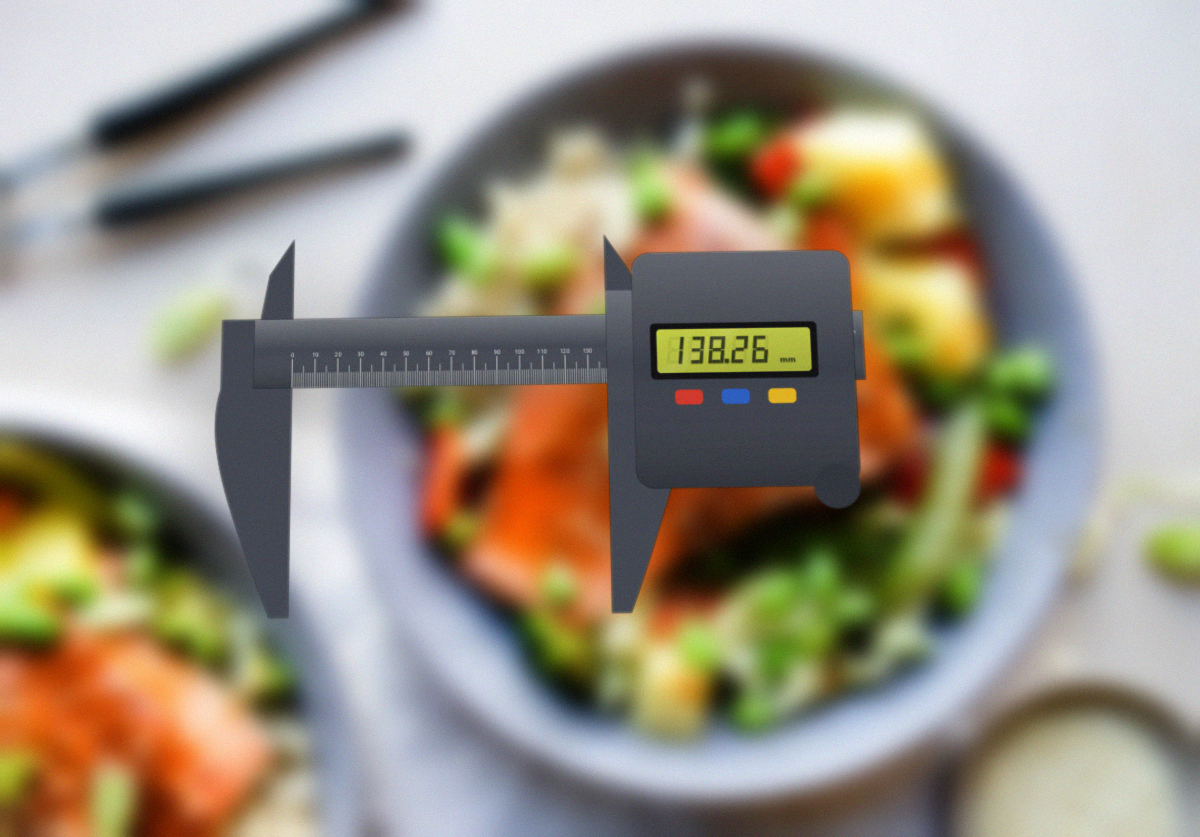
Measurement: 138.26,mm
